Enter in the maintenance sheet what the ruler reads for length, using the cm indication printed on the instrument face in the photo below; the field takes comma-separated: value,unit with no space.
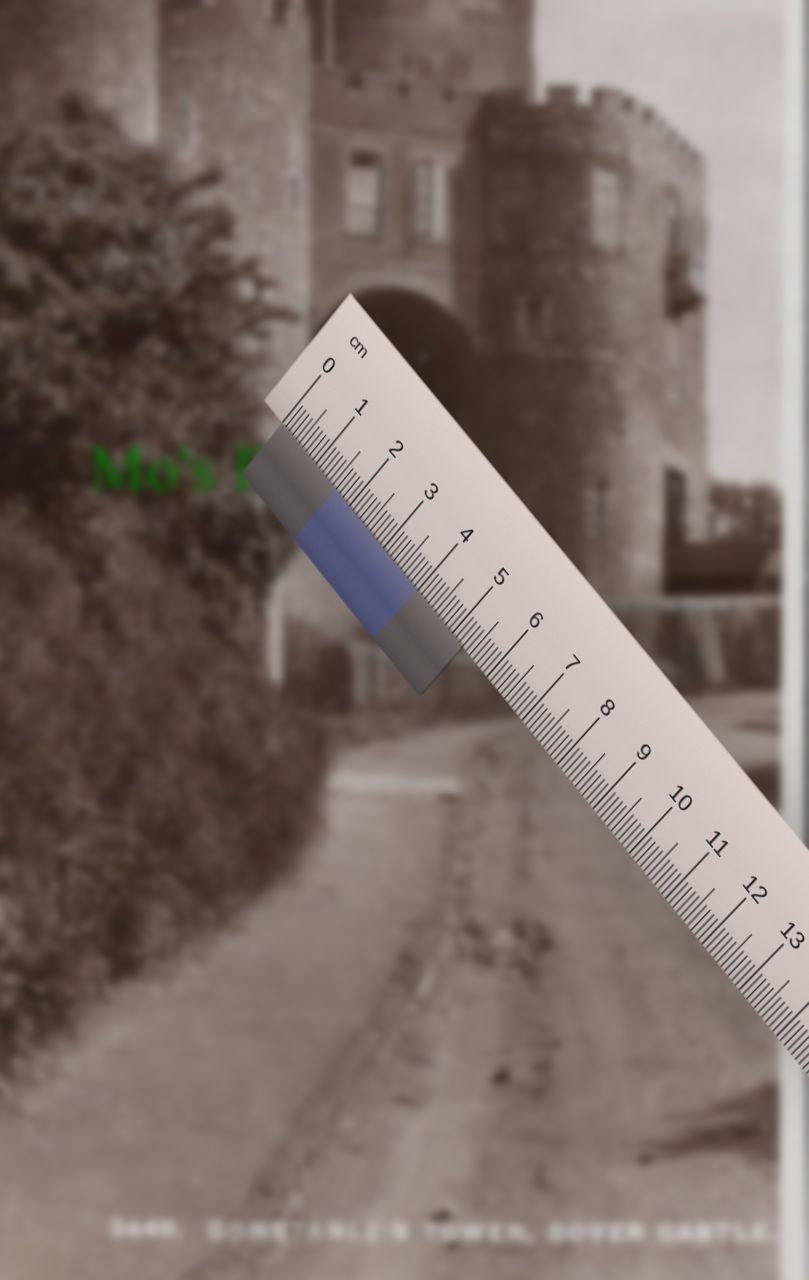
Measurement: 5.3,cm
